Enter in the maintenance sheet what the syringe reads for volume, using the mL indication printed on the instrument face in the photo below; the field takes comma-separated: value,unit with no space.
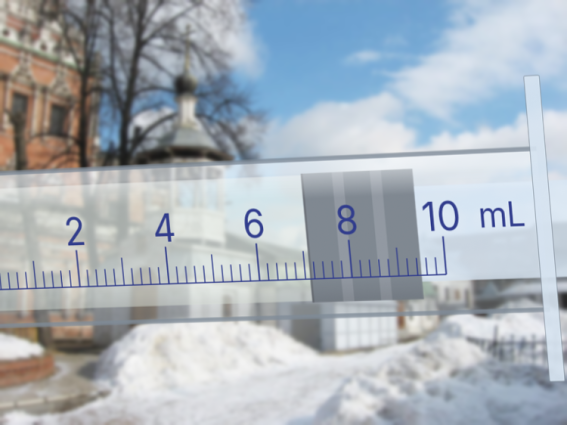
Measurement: 7.1,mL
